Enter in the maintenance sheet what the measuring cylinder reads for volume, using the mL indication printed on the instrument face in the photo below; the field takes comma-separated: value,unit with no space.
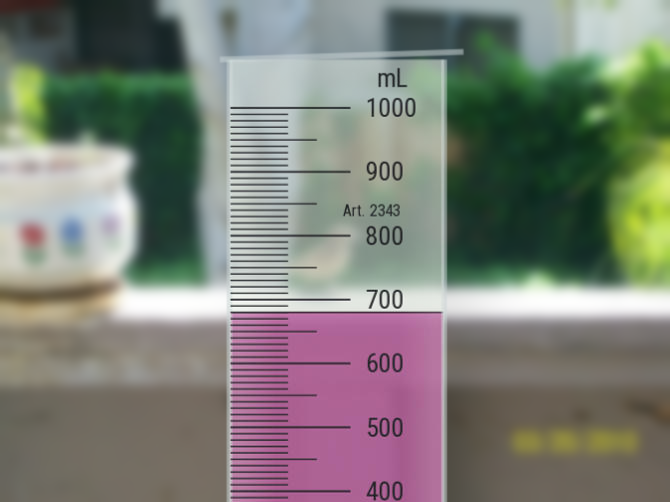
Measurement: 680,mL
